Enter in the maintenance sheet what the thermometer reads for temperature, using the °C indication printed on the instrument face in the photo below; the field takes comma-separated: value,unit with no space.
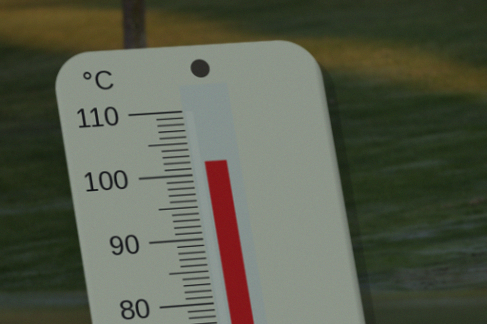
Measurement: 102,°C
